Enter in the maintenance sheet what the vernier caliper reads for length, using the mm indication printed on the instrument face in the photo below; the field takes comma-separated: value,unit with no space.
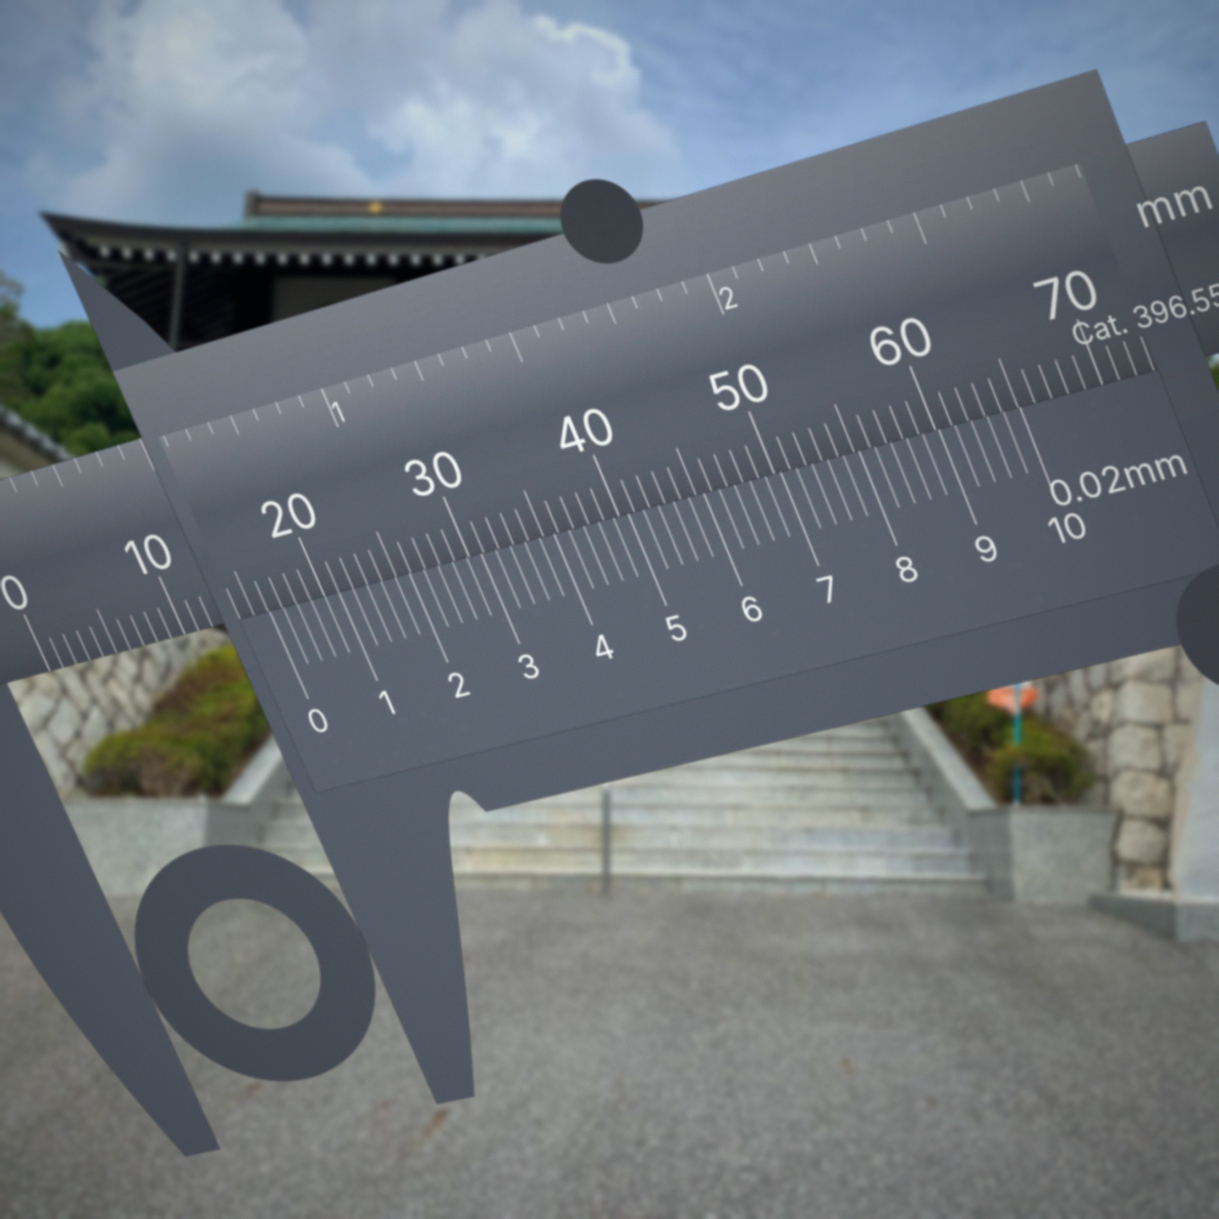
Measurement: 16.1,mm
